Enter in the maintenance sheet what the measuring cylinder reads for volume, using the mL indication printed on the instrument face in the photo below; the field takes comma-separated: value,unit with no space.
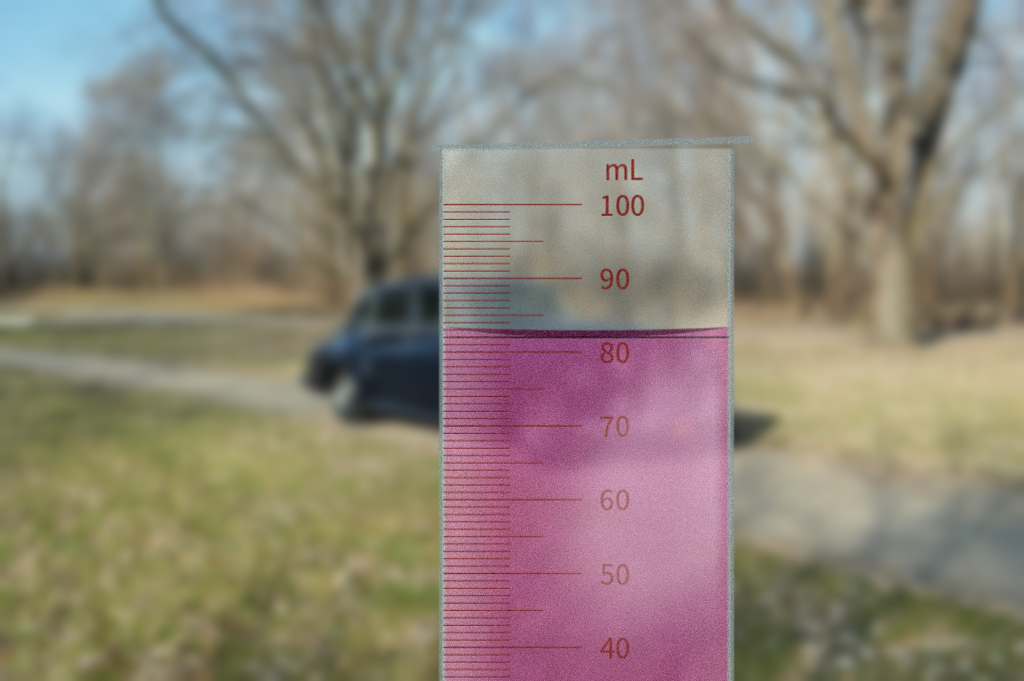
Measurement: 82,mL
